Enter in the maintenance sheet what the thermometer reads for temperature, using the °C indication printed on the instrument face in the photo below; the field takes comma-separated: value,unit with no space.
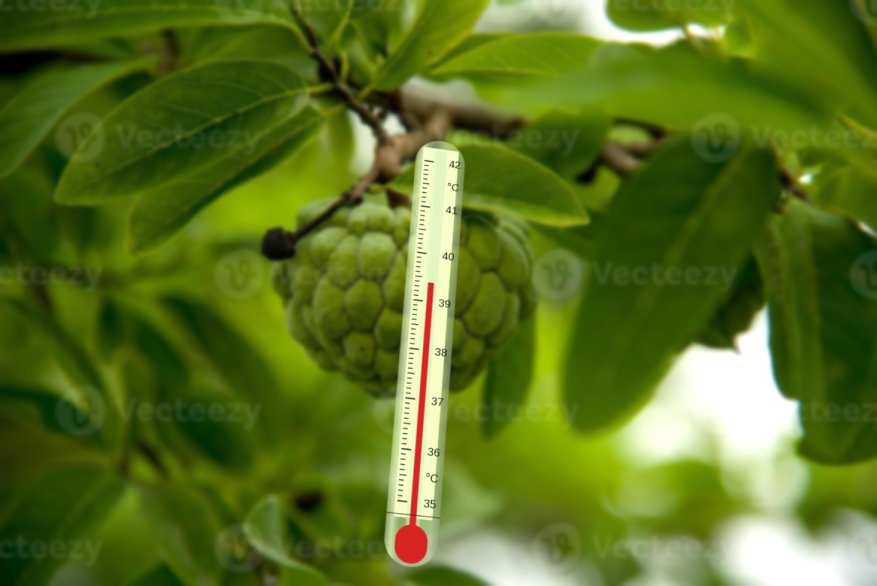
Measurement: 39.4,°C
